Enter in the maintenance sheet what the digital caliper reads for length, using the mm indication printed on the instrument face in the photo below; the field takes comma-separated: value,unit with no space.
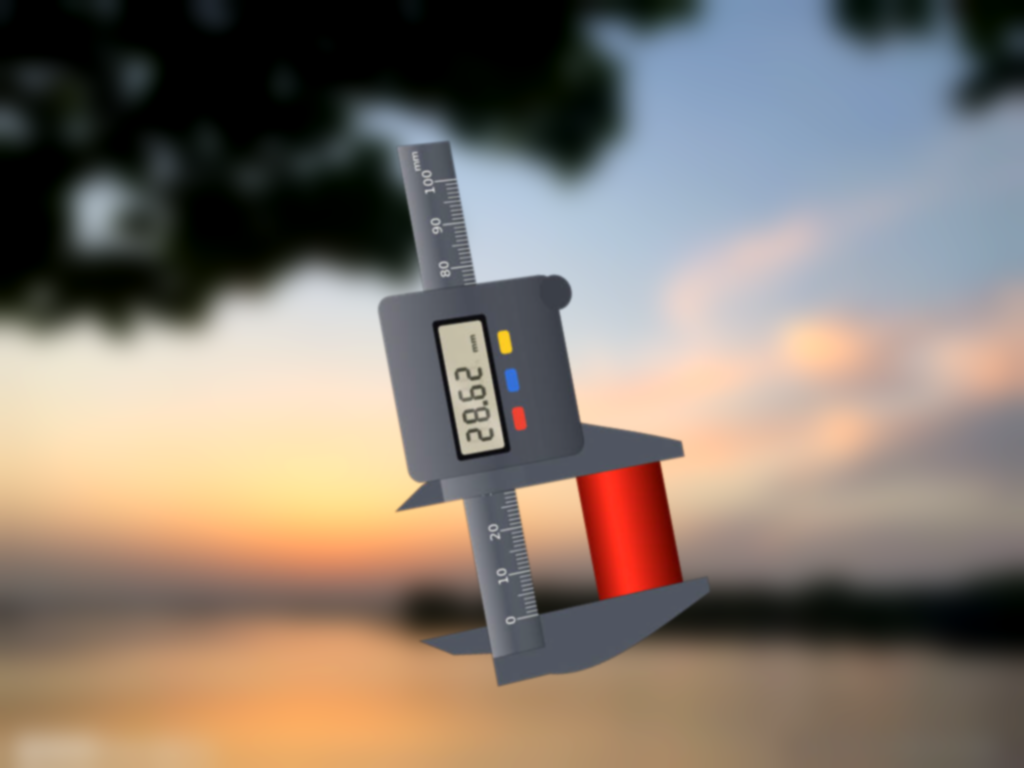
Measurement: 28.62,mm
